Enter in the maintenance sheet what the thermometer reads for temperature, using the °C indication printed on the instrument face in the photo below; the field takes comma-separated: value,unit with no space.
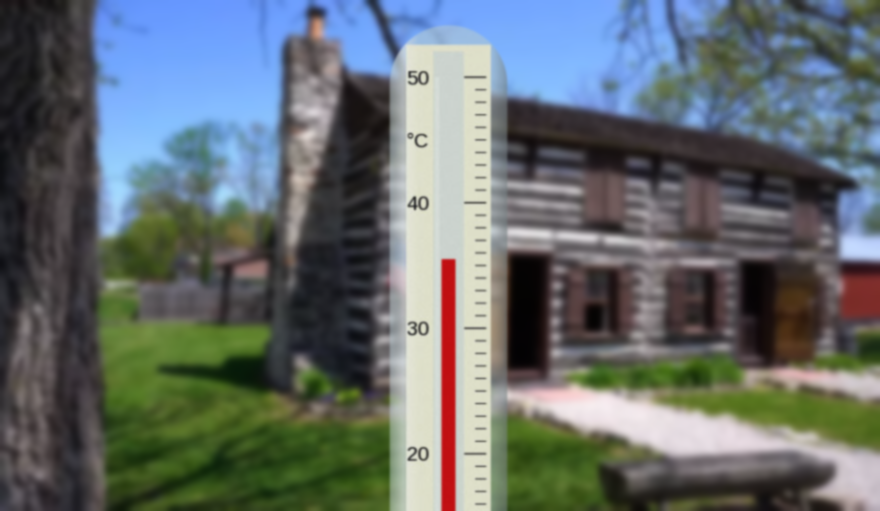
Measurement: 35.5,°C
